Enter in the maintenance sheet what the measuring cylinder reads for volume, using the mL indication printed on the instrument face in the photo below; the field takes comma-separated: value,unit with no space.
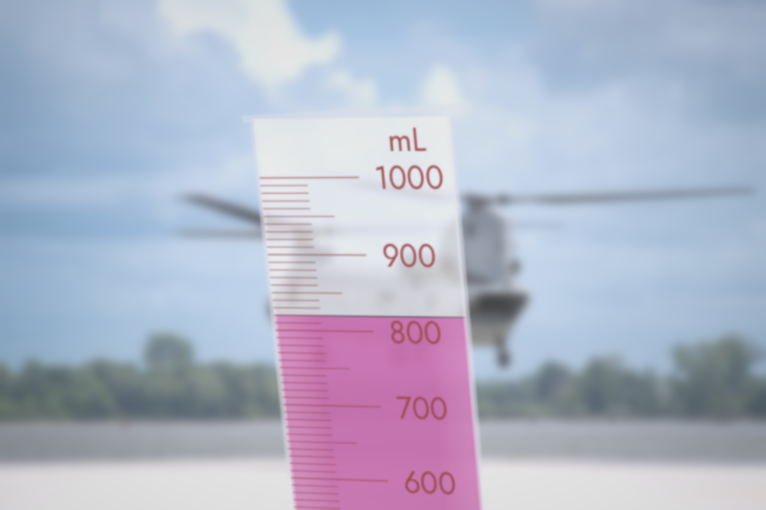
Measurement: 820,mL
